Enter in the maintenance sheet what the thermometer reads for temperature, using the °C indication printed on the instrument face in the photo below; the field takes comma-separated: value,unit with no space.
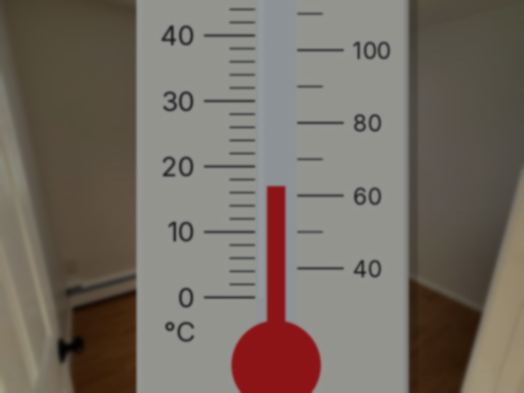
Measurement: 17,°C
